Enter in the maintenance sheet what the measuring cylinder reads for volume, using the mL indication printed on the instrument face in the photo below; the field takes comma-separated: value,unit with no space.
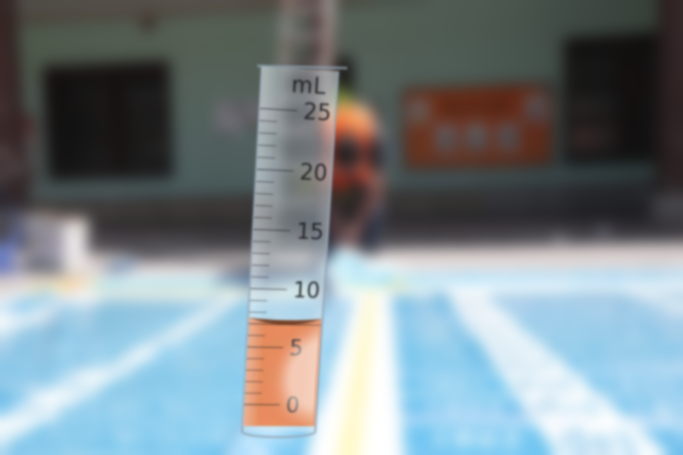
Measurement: 7,mL
